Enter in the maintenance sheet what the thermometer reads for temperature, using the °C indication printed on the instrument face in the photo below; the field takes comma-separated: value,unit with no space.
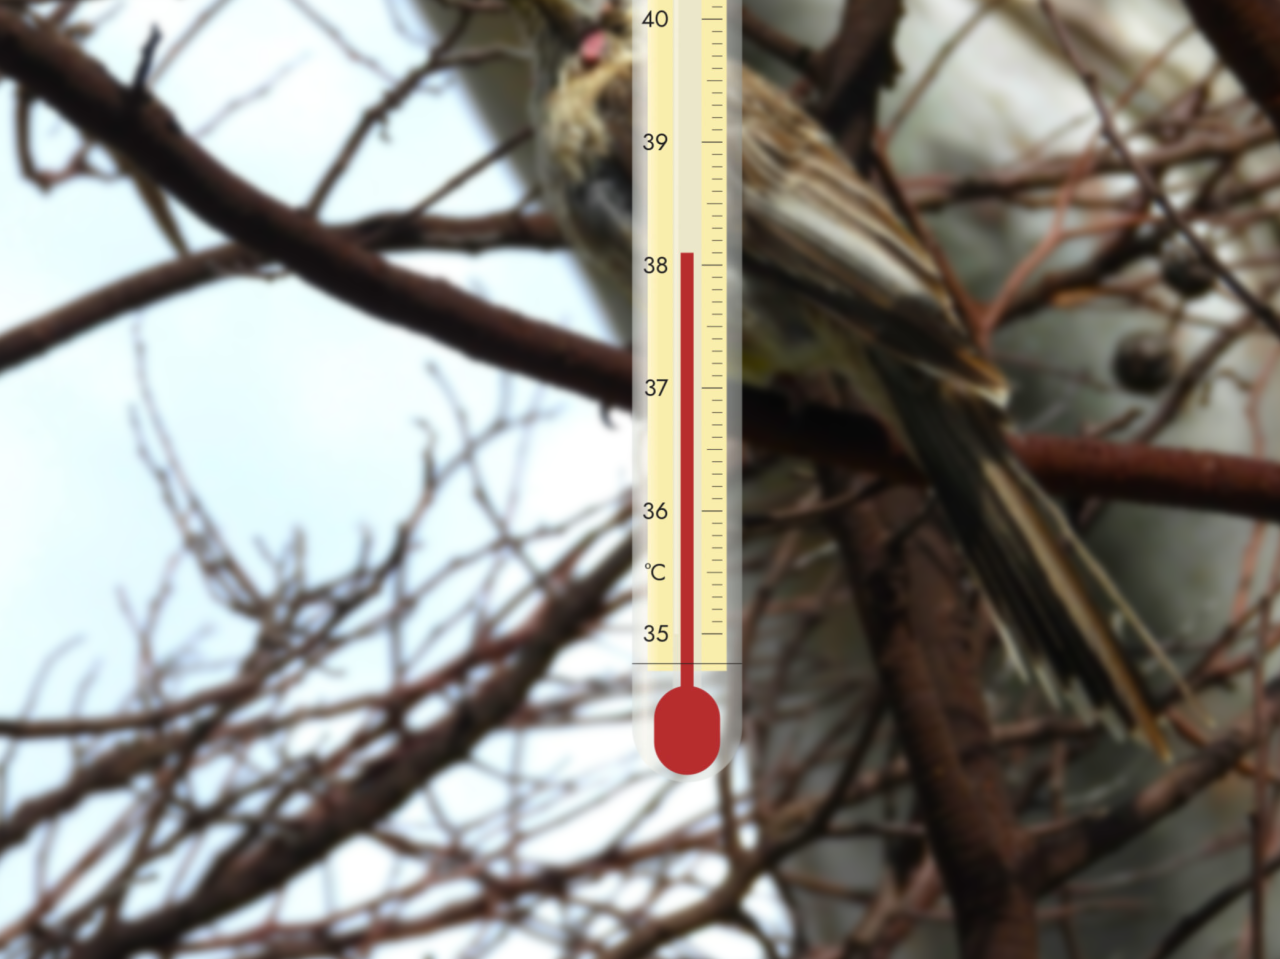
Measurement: 38.1,°C
